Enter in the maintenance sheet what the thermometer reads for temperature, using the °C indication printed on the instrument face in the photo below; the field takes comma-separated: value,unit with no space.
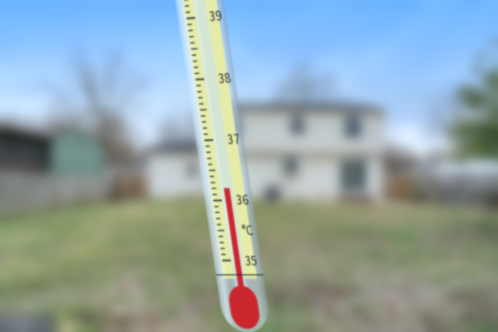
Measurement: 36.2,°C
